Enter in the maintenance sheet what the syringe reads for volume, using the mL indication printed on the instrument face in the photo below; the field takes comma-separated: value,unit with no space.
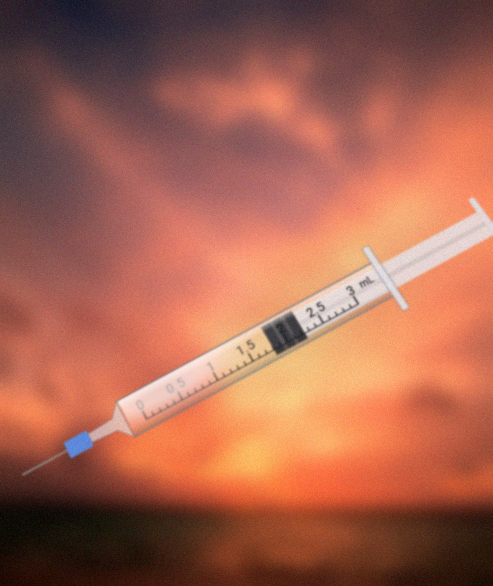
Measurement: 1.8,mL
